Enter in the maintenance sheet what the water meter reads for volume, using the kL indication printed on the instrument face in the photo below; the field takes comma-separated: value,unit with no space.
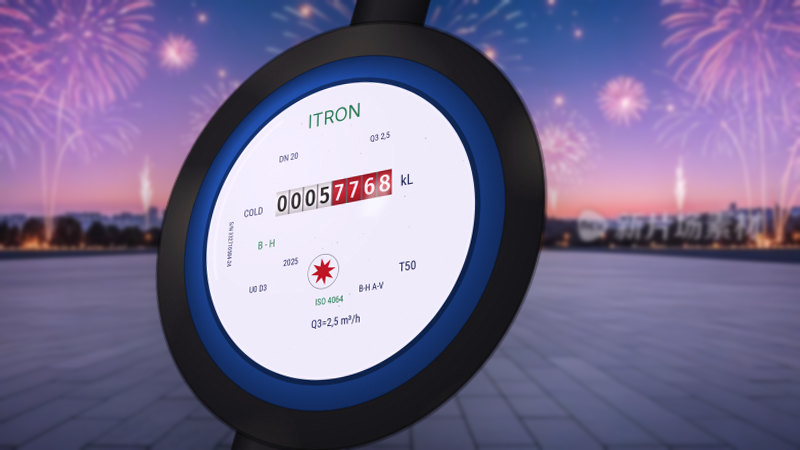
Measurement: 5.7768,kL
